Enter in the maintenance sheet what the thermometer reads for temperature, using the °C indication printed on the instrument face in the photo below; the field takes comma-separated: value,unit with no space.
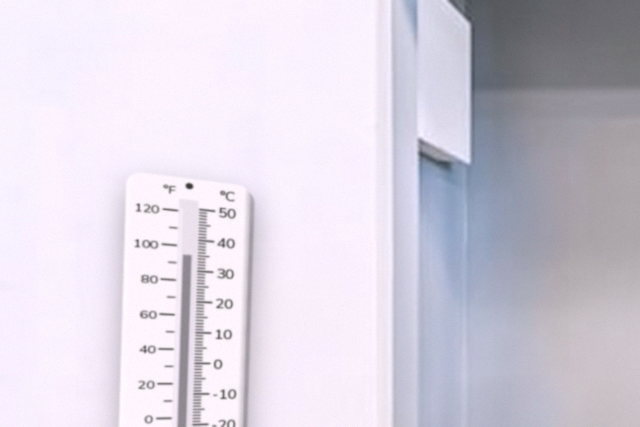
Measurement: 35,°C
